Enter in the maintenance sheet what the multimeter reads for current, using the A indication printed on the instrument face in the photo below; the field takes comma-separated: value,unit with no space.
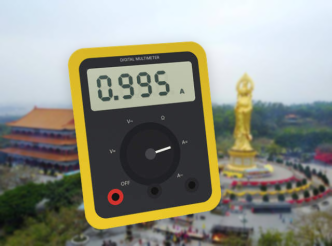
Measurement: 0.995,A
